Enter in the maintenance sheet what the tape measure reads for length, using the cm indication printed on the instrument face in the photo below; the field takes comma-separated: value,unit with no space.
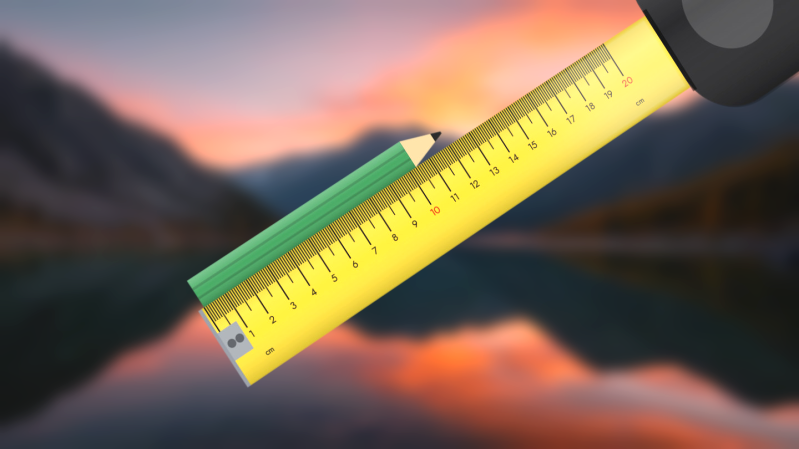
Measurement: 12,cm
